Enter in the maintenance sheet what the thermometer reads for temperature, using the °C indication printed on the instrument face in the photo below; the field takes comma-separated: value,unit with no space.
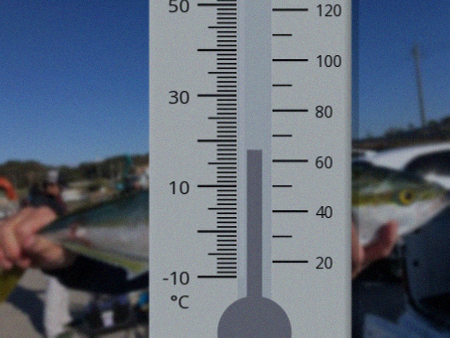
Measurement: 18,°C
